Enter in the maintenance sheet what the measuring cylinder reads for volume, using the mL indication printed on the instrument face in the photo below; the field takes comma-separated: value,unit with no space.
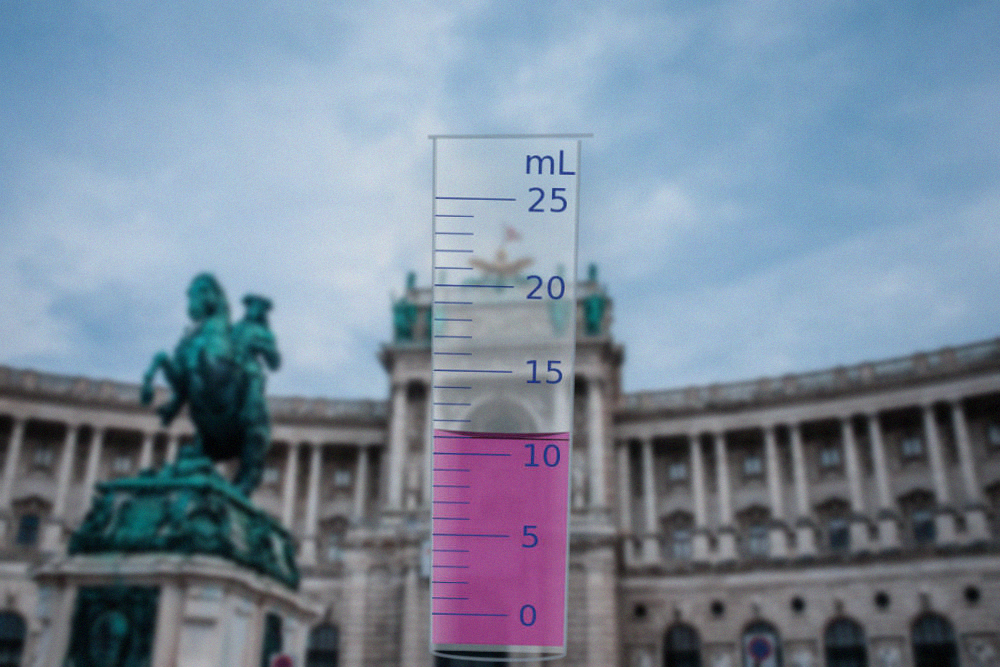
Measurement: 11,mL
